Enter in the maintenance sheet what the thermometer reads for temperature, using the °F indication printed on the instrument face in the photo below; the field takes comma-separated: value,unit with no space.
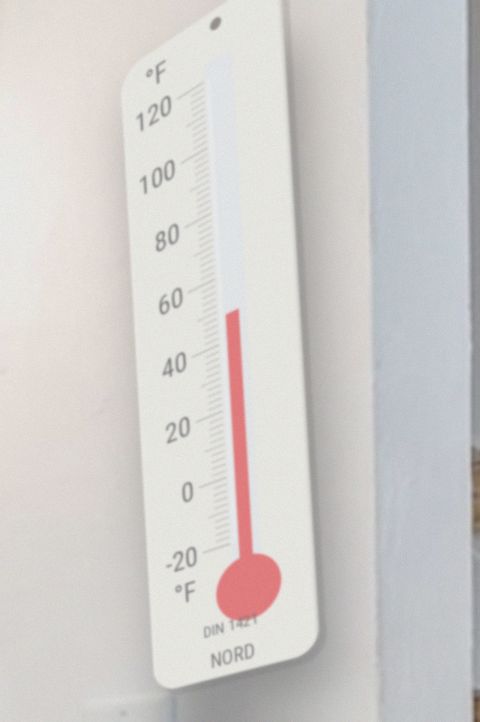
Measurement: 48,°F
